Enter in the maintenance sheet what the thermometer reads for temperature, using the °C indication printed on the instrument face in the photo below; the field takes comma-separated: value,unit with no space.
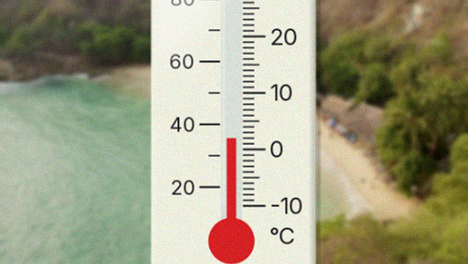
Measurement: 2,°C
